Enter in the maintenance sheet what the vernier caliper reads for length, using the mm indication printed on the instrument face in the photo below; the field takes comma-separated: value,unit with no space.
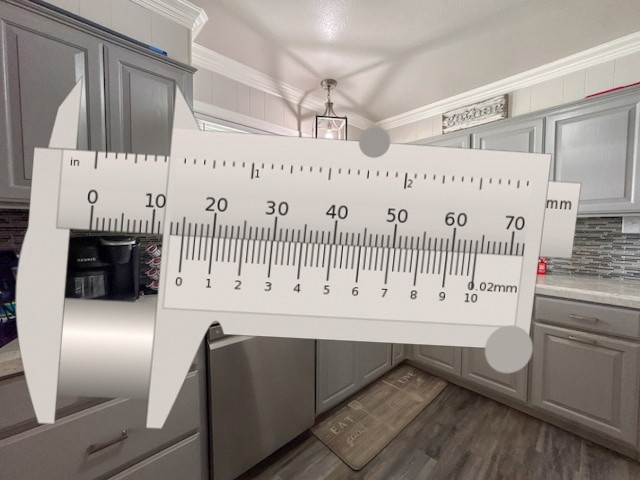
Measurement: 15.0,mm
